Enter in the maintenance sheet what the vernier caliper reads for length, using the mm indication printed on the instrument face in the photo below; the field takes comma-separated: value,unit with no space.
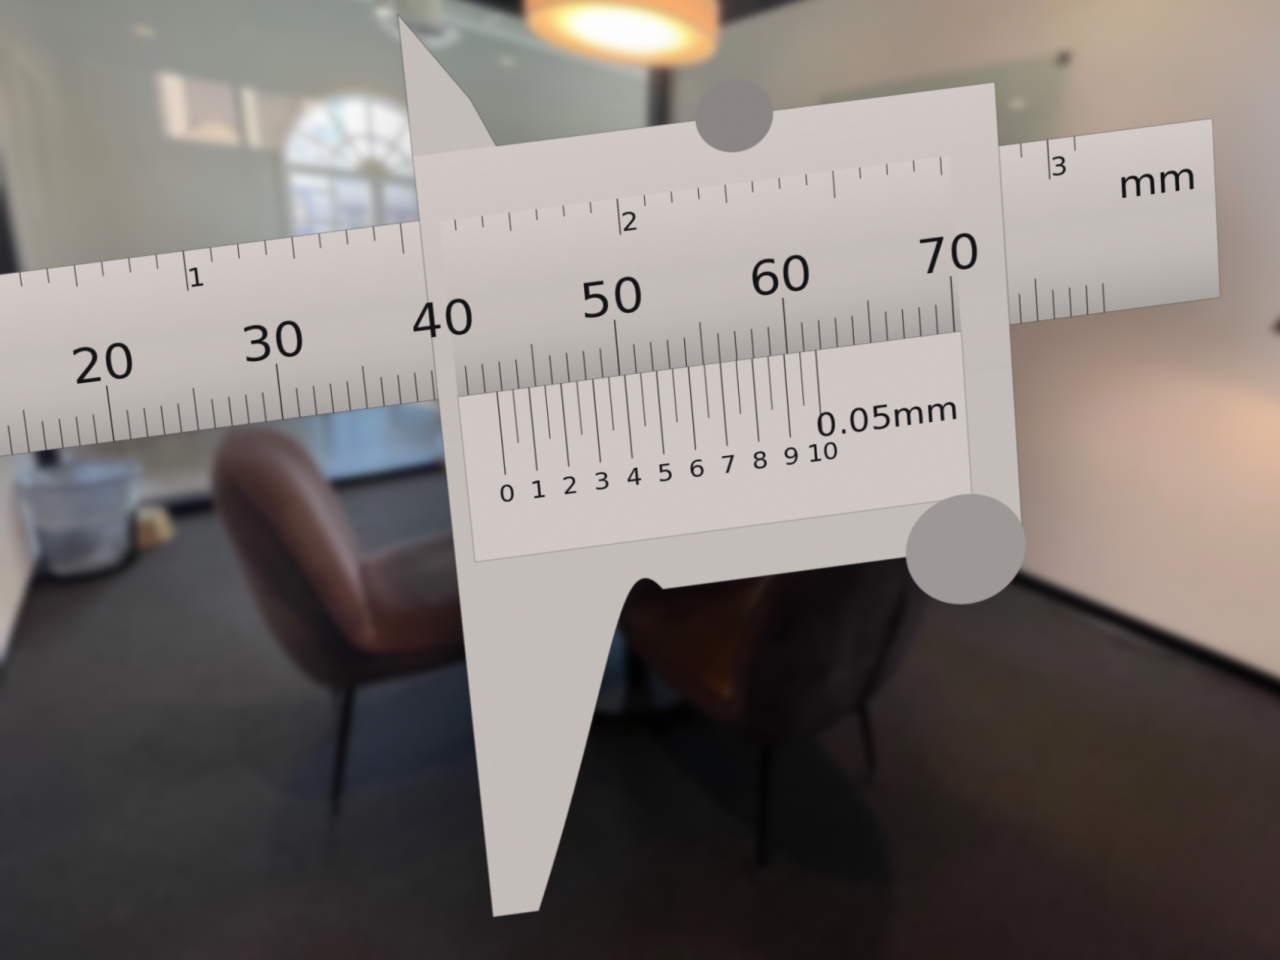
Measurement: 42.7,mm
